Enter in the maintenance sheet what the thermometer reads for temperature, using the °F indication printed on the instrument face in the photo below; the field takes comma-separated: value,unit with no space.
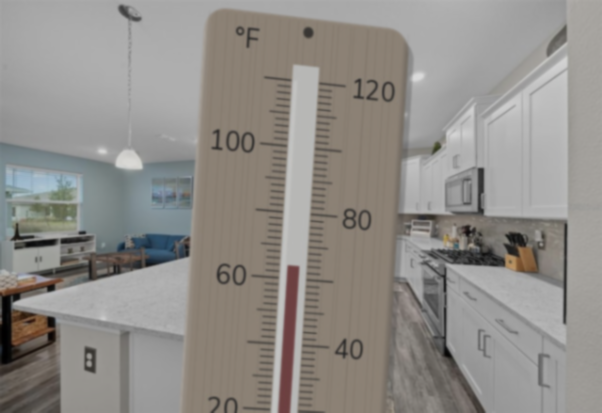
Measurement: 64,°F
